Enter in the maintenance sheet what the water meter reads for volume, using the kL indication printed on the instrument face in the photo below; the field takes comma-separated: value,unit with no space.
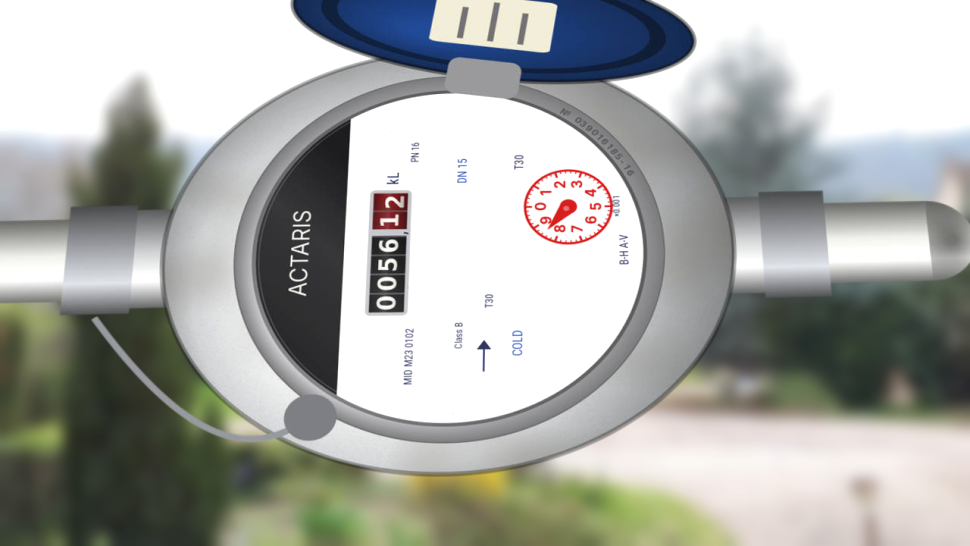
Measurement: 56.118,kL
